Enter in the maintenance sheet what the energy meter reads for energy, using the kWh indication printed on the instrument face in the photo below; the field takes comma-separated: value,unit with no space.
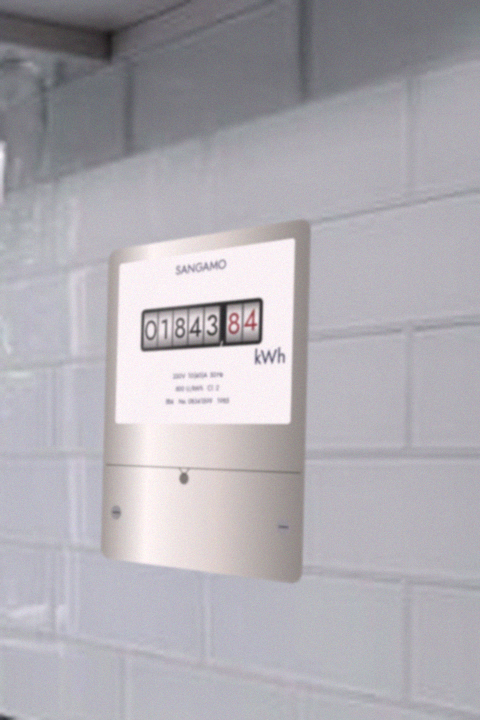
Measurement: 1843.84,kWh
